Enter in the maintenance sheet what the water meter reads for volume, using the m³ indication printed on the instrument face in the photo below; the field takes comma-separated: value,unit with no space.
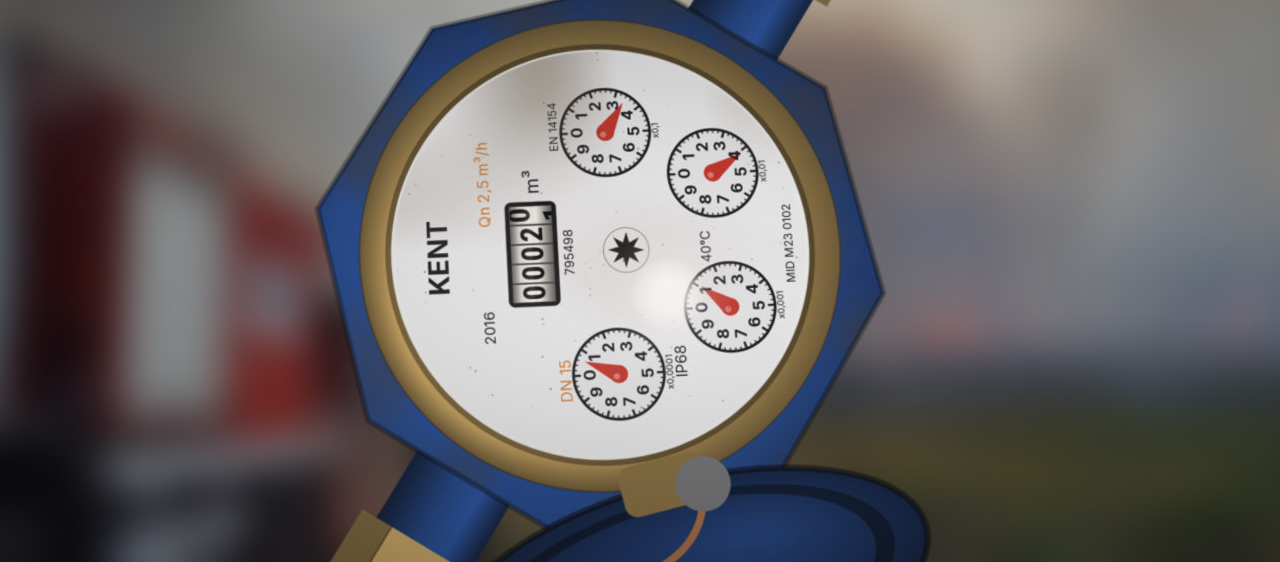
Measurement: 20.3410,m³
